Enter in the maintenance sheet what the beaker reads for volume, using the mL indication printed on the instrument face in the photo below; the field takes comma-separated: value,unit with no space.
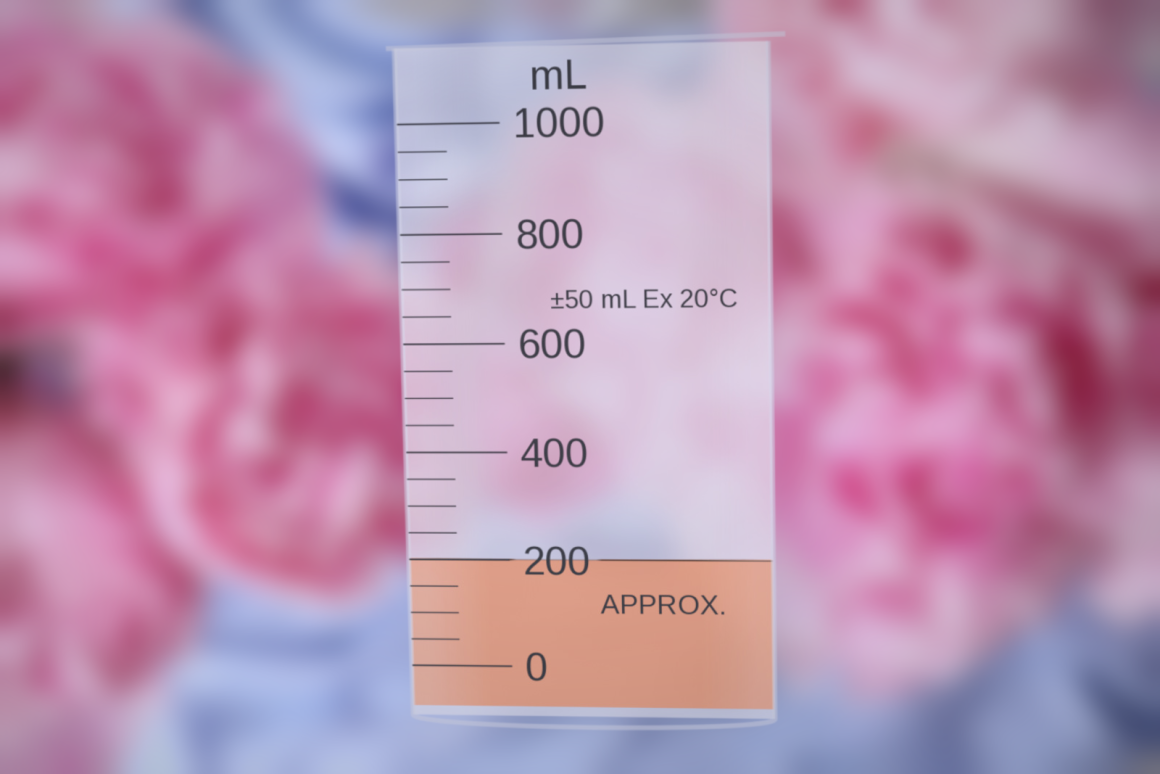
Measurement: 200,mL
